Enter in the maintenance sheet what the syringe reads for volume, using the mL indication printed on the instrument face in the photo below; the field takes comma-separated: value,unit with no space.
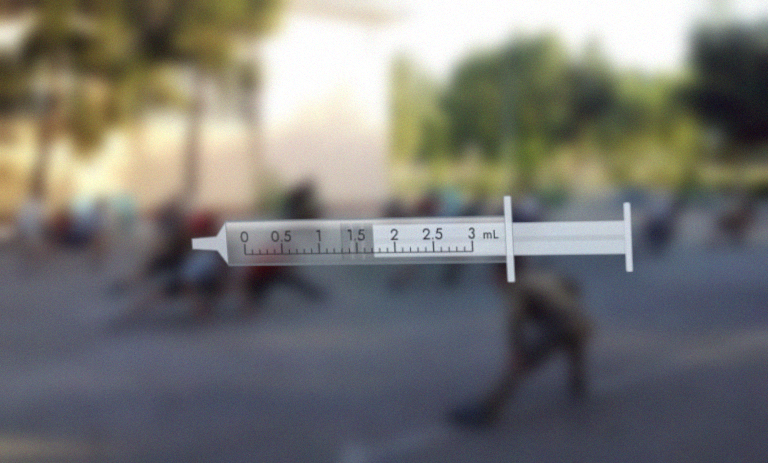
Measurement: 1.3,mL
